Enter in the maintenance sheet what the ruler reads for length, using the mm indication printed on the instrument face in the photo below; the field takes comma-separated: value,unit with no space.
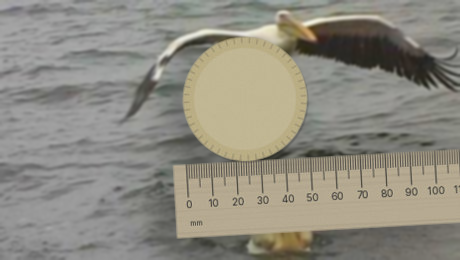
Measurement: 50,mm
